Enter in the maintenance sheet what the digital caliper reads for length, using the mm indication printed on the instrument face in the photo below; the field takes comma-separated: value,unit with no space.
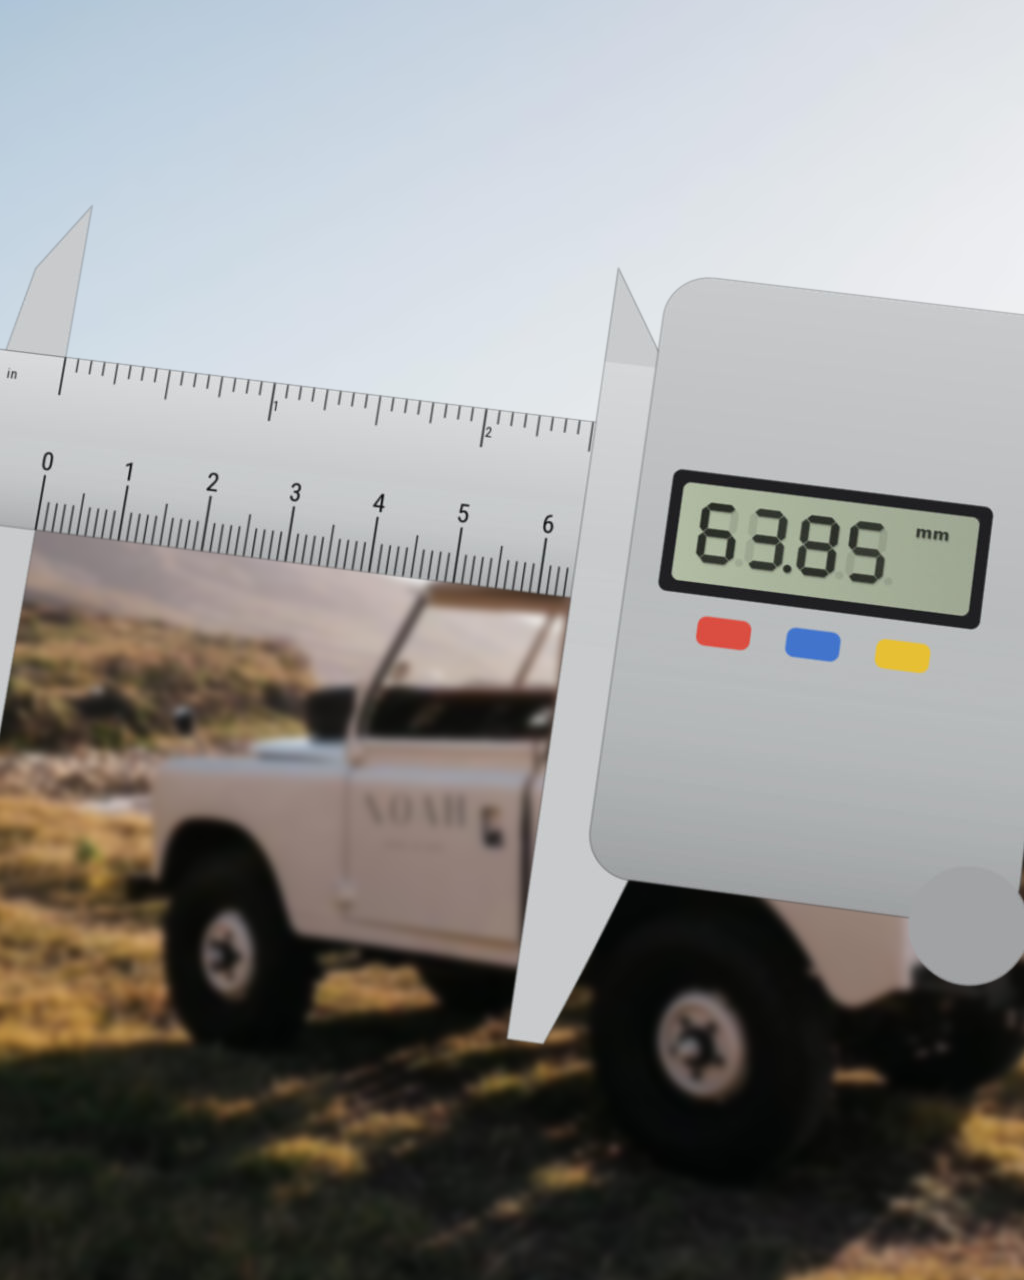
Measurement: 63.85,mm
